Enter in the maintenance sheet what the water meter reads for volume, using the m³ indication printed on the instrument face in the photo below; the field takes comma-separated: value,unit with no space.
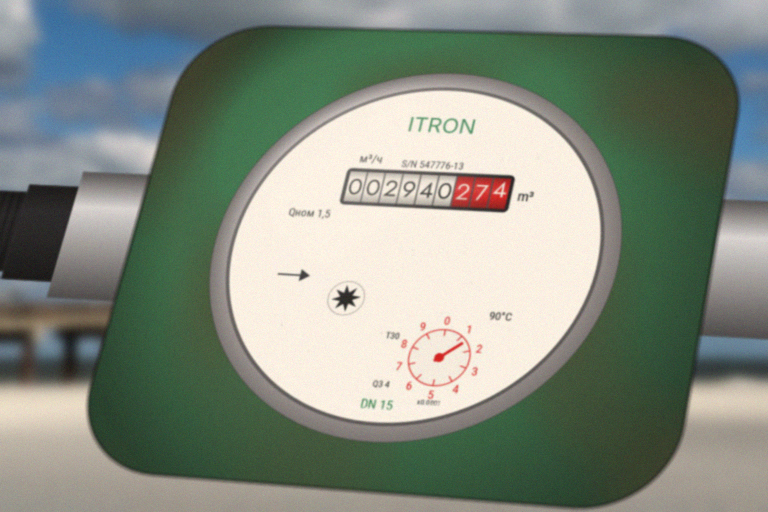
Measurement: 2940.2741,m³
